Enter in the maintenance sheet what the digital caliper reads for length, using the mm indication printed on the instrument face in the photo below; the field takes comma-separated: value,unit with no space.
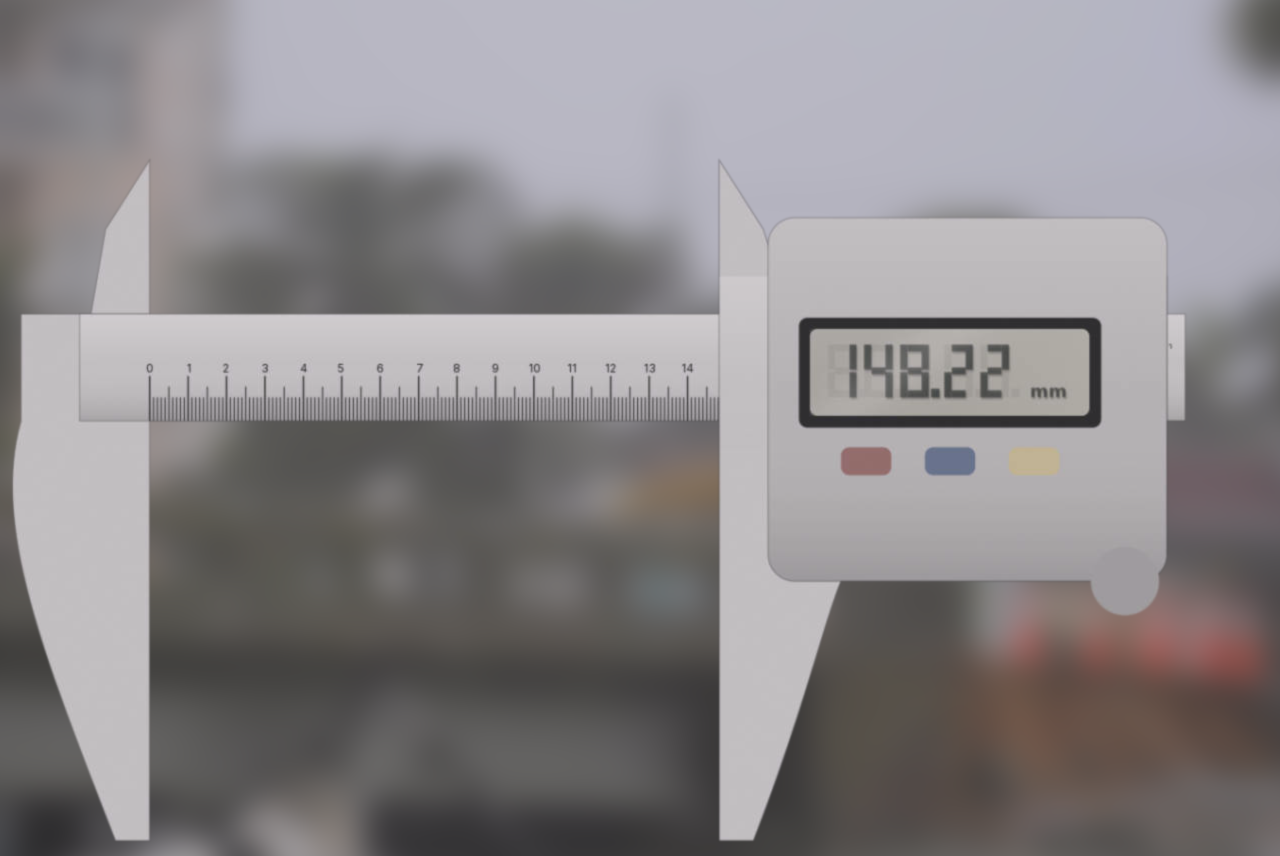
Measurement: 148.22,mm
